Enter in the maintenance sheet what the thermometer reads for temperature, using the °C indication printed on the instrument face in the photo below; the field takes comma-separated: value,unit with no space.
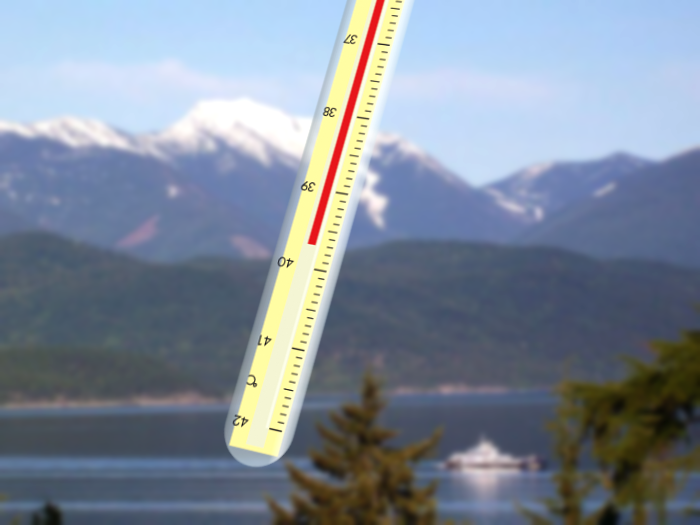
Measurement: 39.7,°C
